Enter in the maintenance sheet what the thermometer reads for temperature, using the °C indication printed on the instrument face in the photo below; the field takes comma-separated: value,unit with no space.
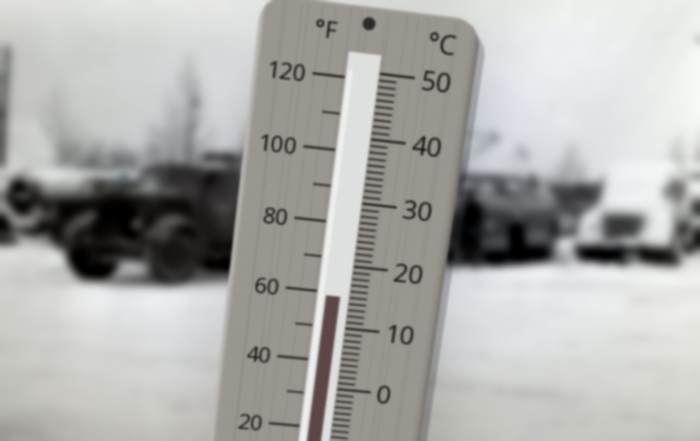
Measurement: 15,°C
